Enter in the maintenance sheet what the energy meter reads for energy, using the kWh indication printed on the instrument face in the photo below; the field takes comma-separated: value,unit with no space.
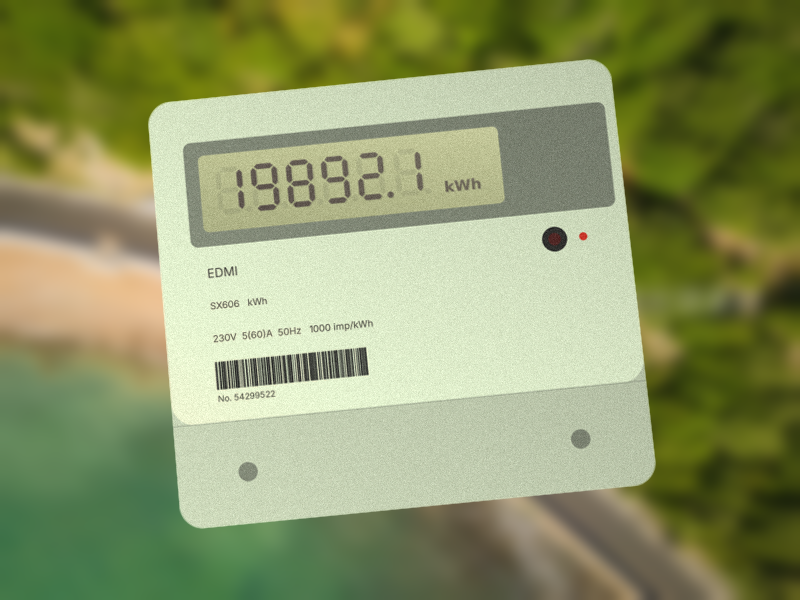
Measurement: 19892.1,kWh
